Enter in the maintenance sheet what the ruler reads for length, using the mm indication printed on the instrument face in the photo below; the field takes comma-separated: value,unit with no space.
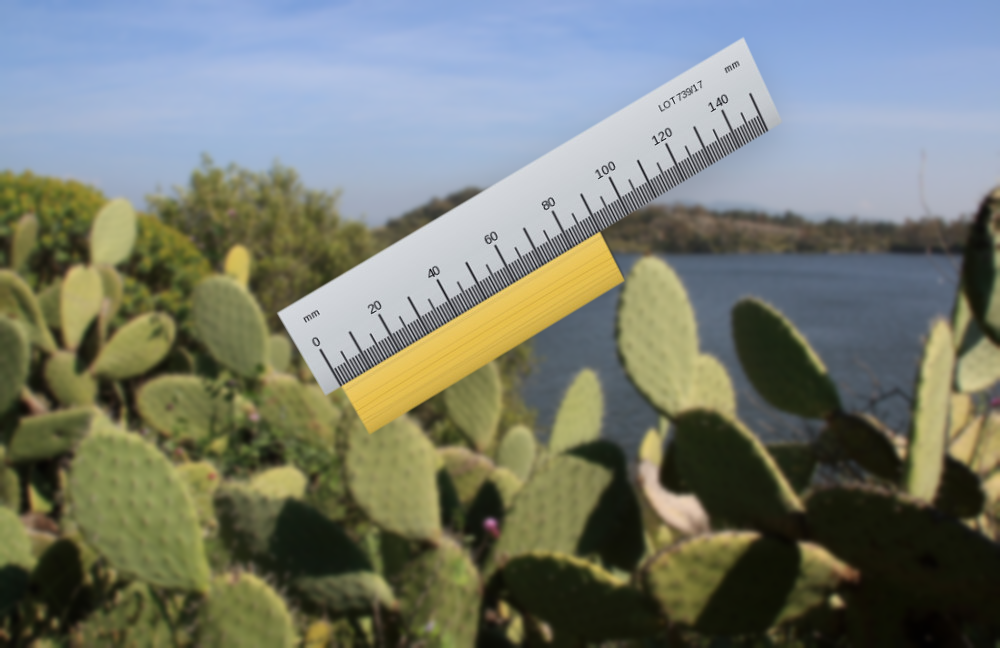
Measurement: 90,mm
